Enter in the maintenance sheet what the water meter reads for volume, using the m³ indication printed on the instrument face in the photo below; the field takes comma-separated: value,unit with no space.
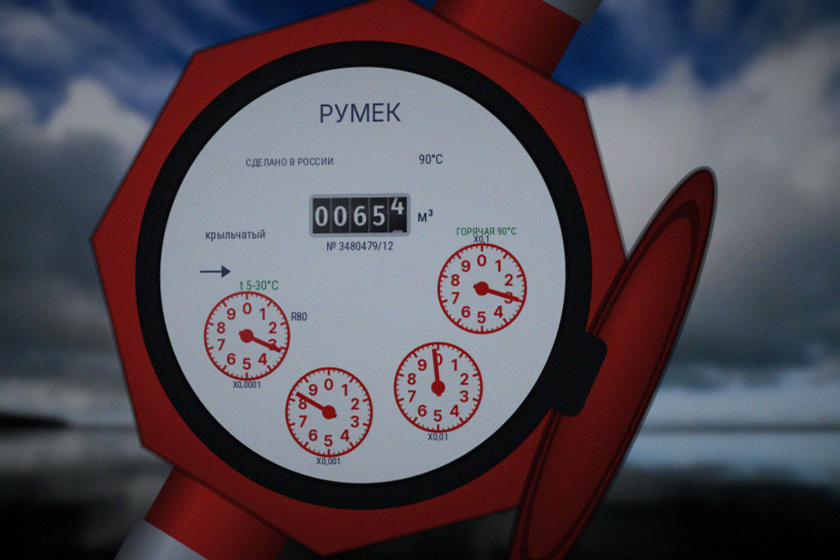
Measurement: 654.2983,m³
